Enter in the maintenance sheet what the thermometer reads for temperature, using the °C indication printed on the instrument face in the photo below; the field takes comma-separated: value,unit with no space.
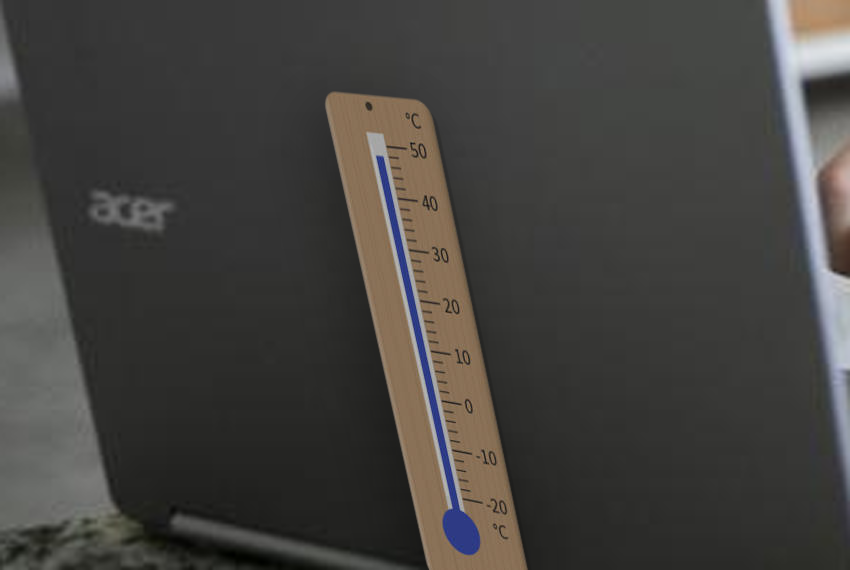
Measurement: 48,°C
